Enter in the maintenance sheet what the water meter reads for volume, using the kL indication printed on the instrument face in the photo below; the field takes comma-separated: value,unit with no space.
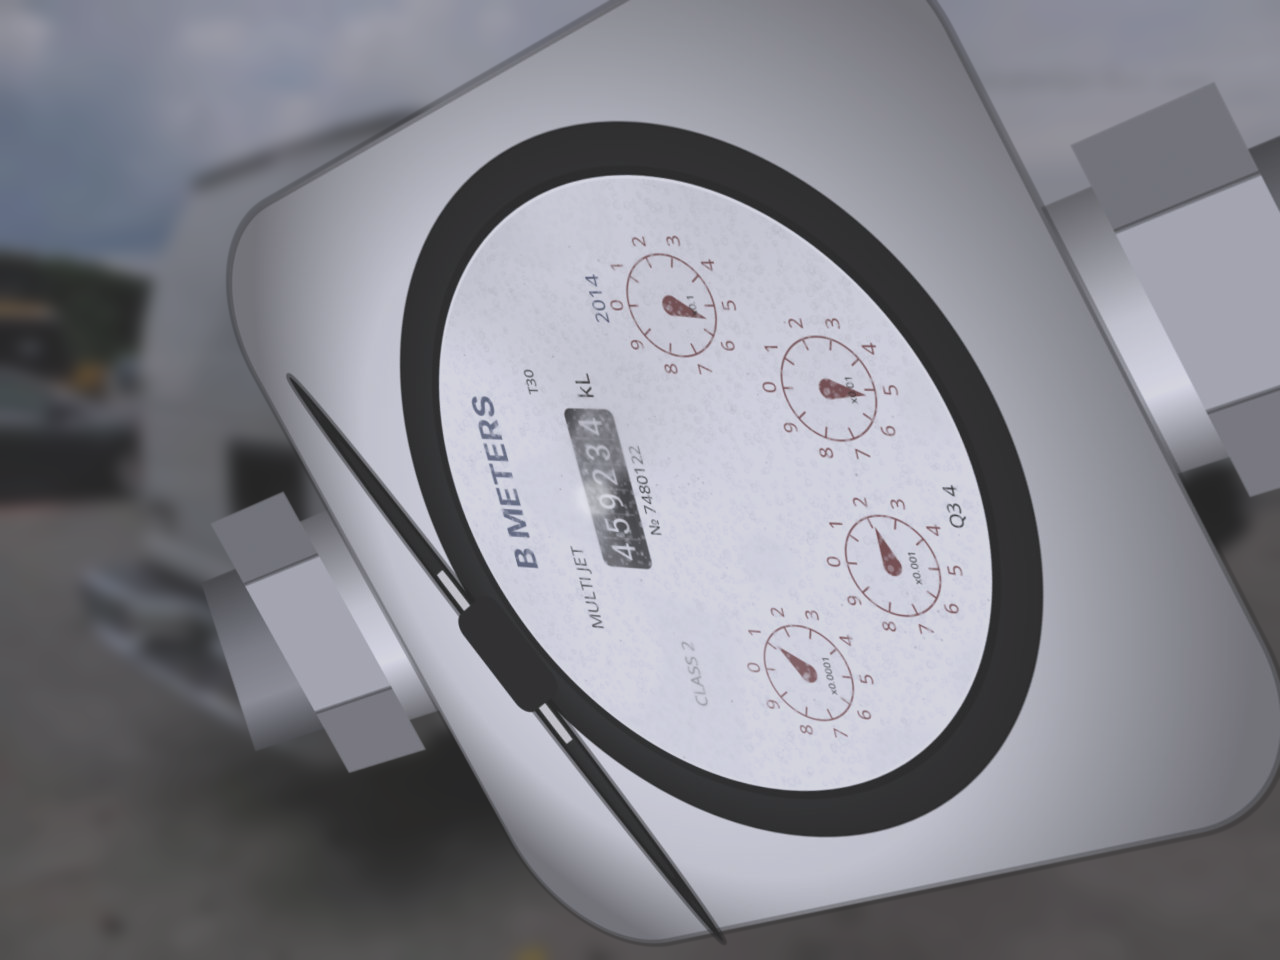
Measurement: 459234.5521,kL
